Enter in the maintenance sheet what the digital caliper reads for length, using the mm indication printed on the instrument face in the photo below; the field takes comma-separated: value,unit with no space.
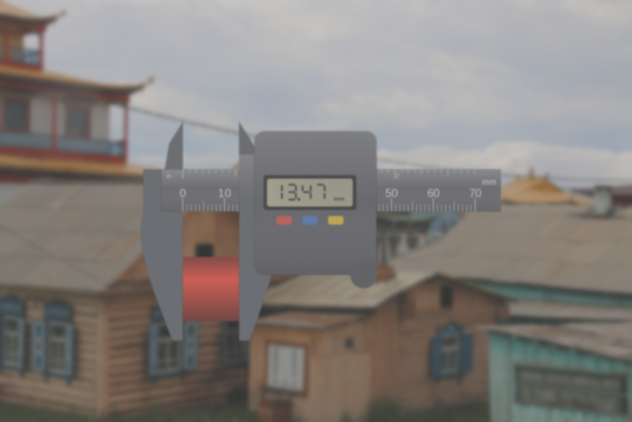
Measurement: 13.47,mm
